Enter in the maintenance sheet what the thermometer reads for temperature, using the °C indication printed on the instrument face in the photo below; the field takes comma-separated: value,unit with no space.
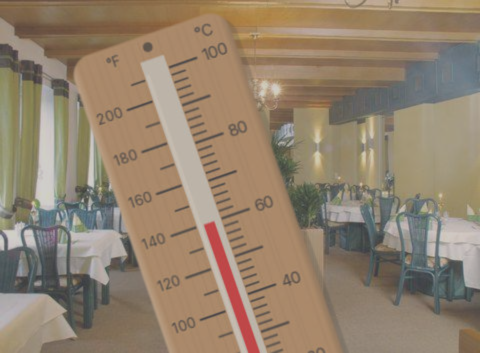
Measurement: 60,°C
